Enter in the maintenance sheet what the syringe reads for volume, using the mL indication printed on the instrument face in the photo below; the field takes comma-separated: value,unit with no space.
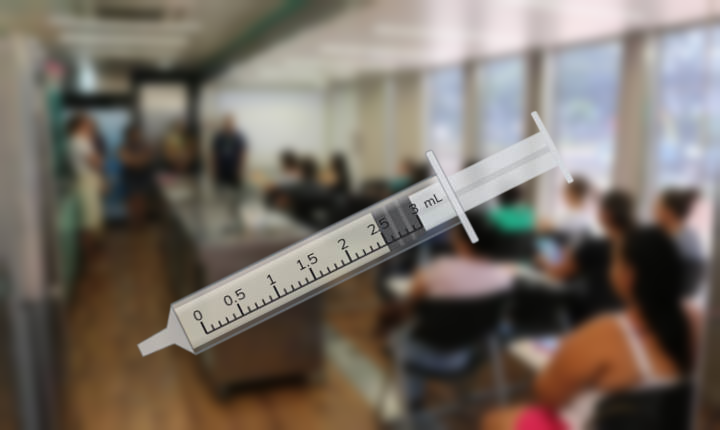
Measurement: 2.5,mL
